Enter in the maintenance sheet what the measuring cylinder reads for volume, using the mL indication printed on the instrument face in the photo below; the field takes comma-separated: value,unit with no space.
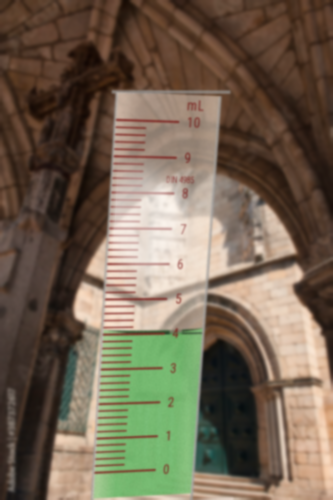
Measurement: 4,mL
